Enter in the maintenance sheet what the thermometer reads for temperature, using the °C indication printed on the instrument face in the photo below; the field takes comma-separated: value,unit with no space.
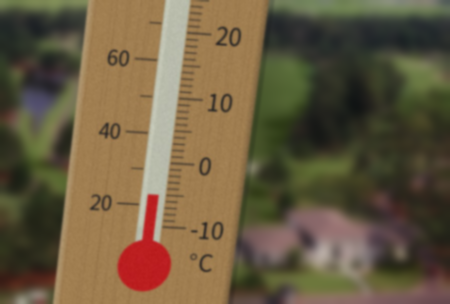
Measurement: -5,°C
